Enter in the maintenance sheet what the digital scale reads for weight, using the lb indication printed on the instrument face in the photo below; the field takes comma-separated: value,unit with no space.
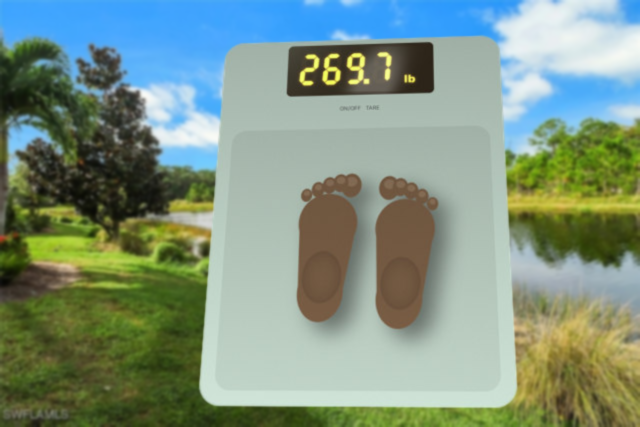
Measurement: 269.7,lb
